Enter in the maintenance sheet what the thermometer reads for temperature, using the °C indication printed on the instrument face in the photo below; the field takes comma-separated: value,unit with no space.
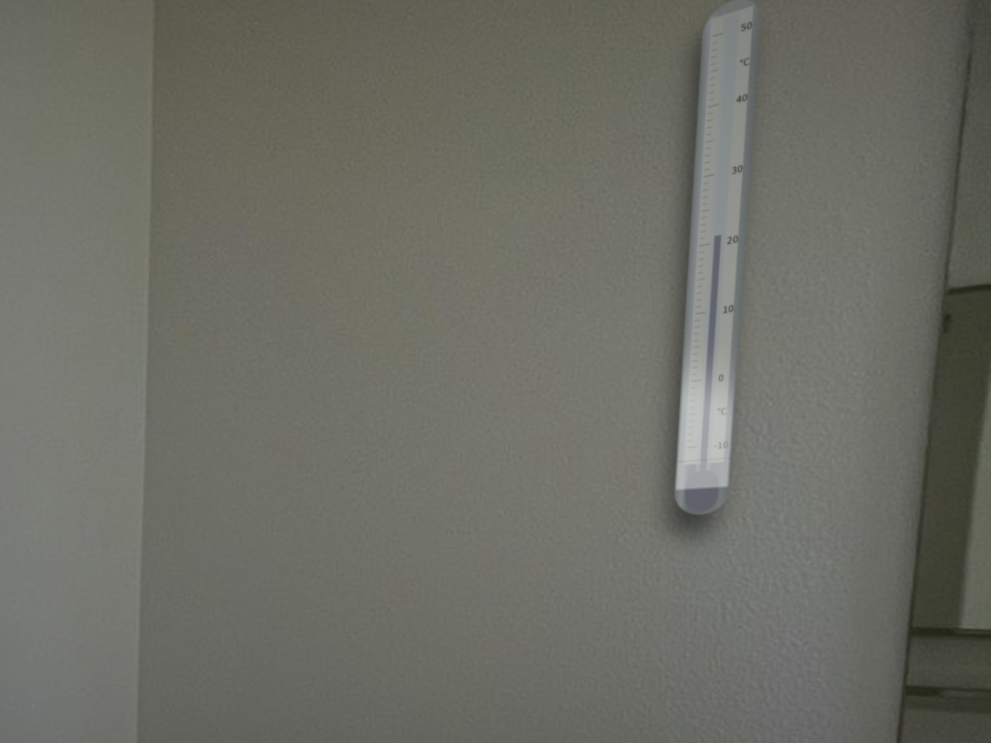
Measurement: 21,°C
